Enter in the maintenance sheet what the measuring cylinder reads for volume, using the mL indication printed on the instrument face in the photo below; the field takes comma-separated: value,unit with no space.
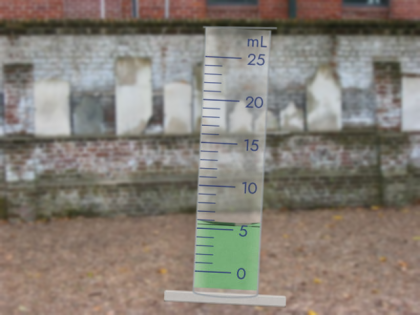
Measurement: 5.5,mL
